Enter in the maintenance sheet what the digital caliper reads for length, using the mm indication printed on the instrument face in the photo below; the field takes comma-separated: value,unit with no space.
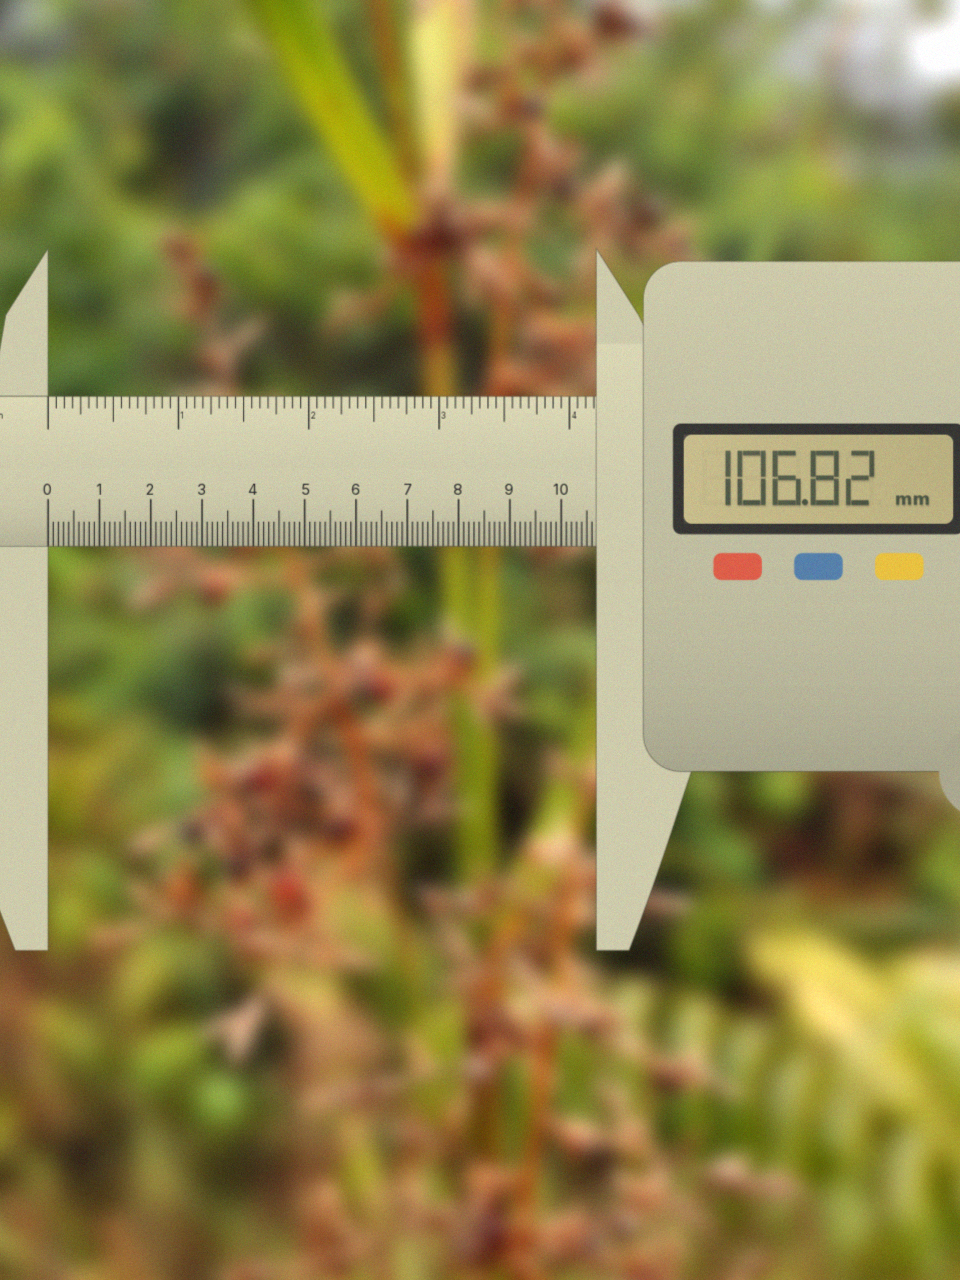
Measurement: 106.82,mm
